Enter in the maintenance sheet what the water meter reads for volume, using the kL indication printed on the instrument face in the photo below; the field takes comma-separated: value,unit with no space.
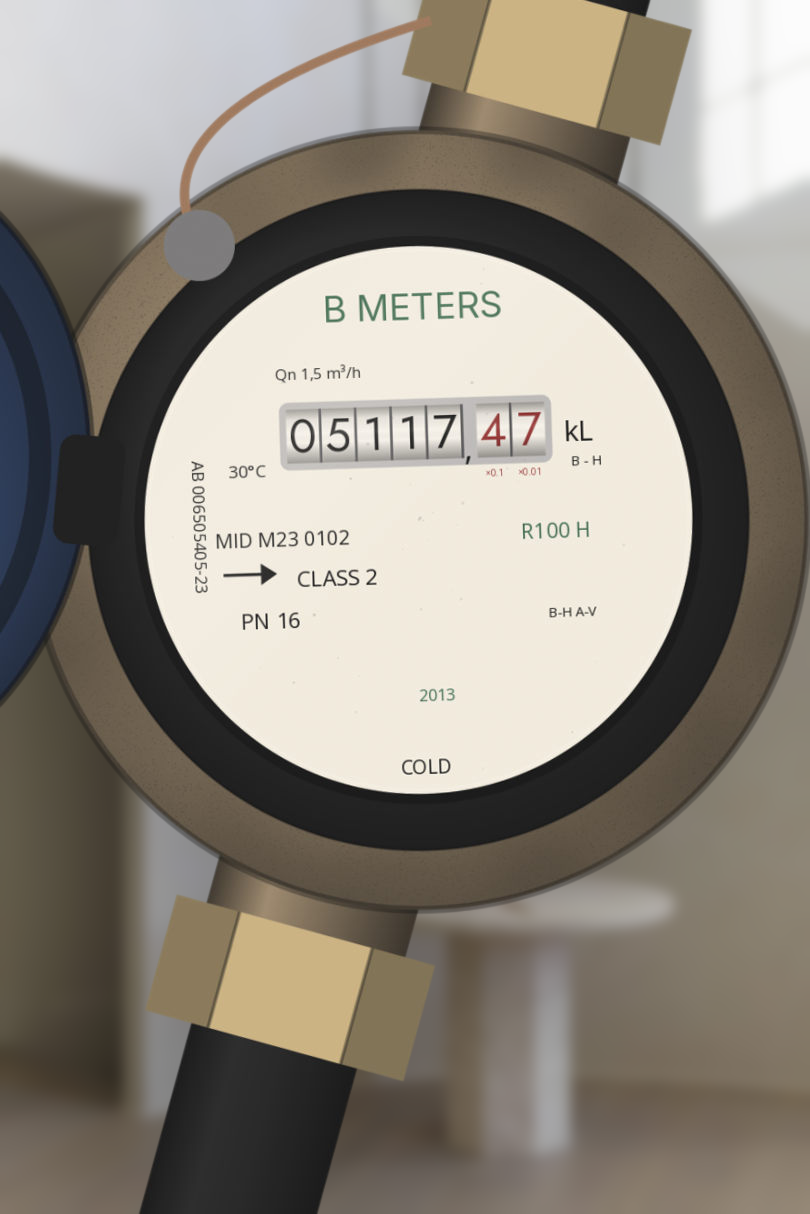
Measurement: 5117.47,kL
